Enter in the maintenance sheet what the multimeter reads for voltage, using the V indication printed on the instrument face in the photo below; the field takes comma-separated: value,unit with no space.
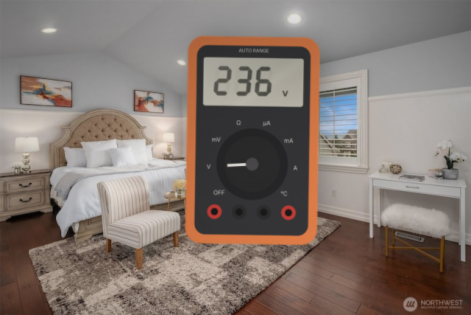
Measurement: 236,V
